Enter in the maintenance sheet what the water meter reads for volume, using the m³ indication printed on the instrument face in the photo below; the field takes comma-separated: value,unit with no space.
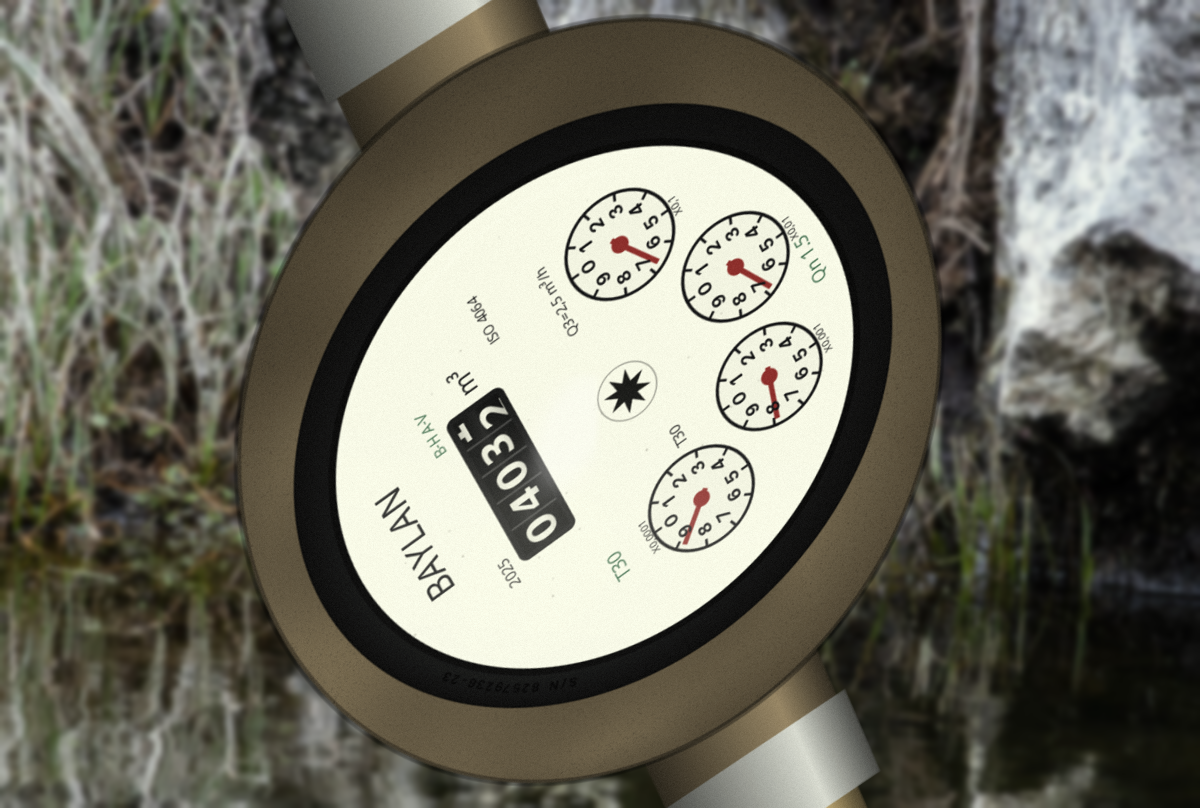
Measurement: 4031.6678,m³
